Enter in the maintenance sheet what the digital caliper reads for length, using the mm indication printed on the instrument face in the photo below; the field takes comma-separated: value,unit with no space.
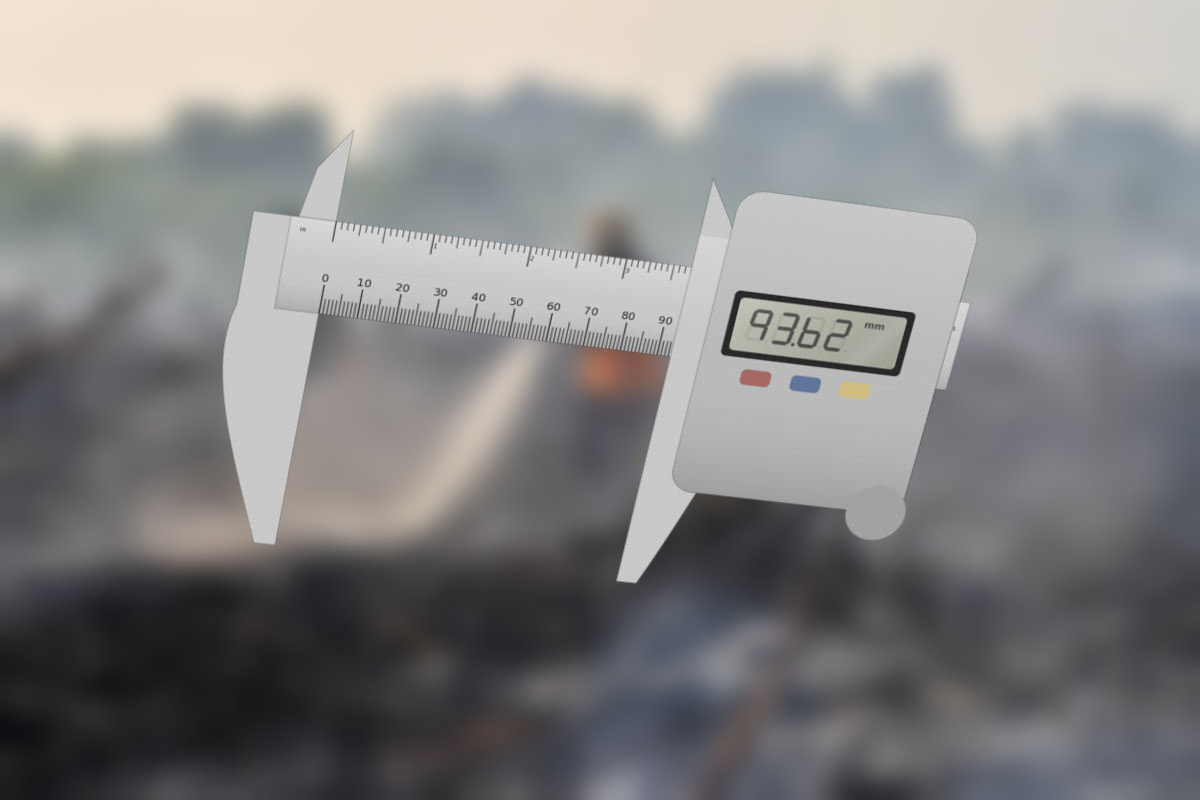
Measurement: 93.62,mm
